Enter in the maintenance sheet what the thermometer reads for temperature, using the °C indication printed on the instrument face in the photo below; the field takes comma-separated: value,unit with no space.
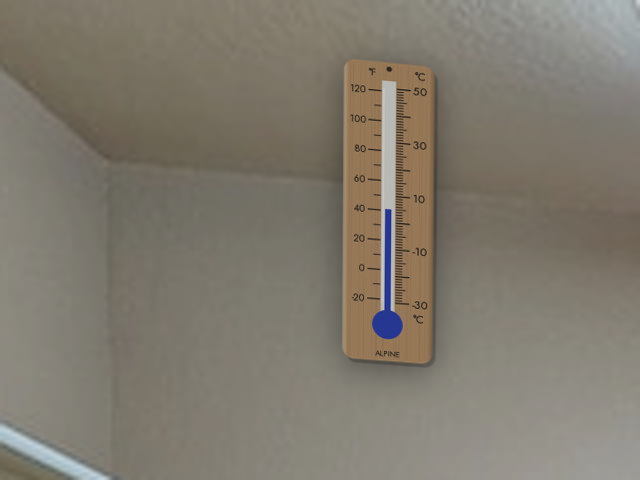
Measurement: 5,°C
